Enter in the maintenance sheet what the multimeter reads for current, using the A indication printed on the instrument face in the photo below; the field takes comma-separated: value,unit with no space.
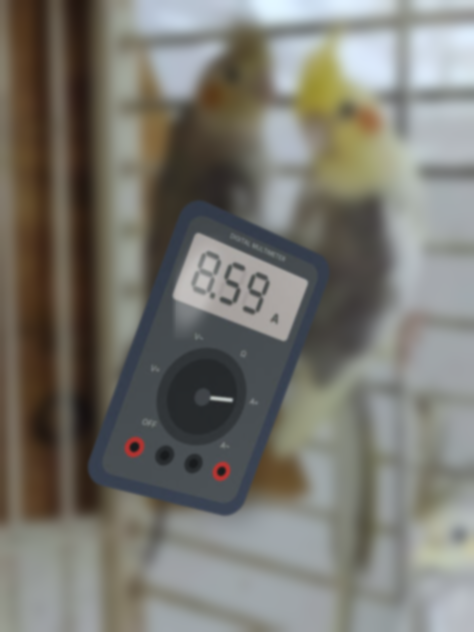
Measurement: 8.59,A
